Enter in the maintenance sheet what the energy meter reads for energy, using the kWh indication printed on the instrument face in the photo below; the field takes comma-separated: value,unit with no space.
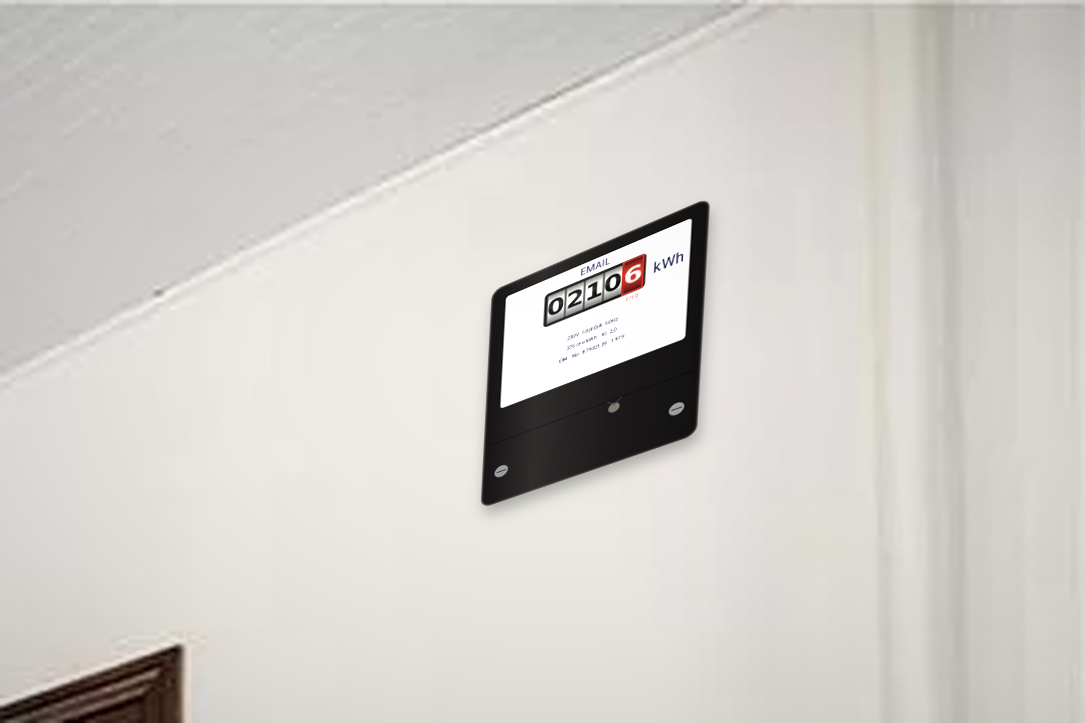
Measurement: 210.6,kWh
